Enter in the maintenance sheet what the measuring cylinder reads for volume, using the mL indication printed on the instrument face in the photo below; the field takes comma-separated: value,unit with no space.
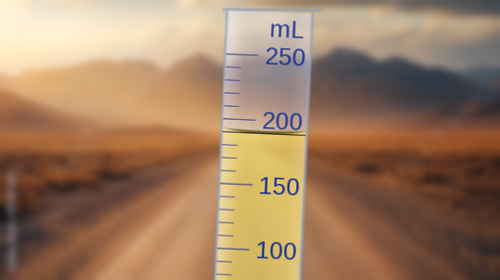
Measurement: 190,mL
